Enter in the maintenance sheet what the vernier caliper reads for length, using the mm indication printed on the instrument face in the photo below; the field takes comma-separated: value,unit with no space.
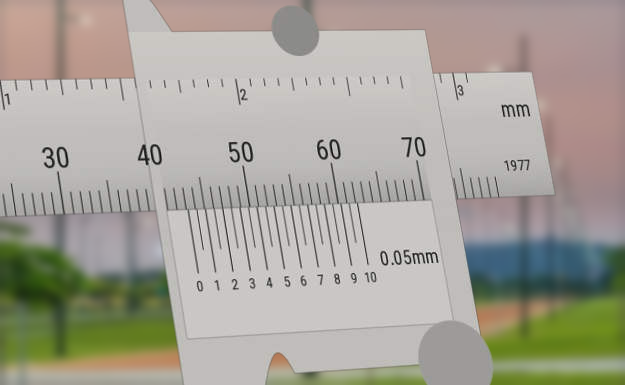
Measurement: 43.2,mm
